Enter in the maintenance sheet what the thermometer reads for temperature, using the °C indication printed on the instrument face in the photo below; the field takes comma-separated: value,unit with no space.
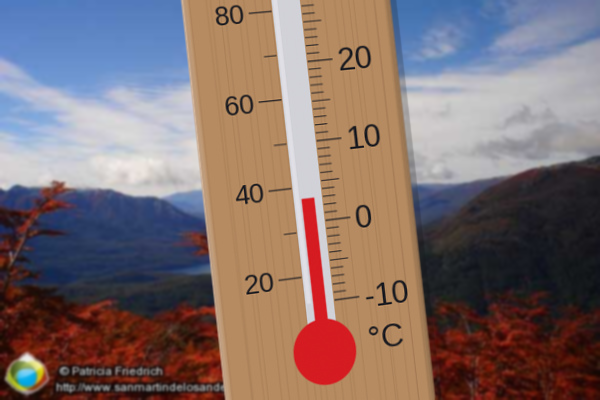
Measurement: 3,°C
